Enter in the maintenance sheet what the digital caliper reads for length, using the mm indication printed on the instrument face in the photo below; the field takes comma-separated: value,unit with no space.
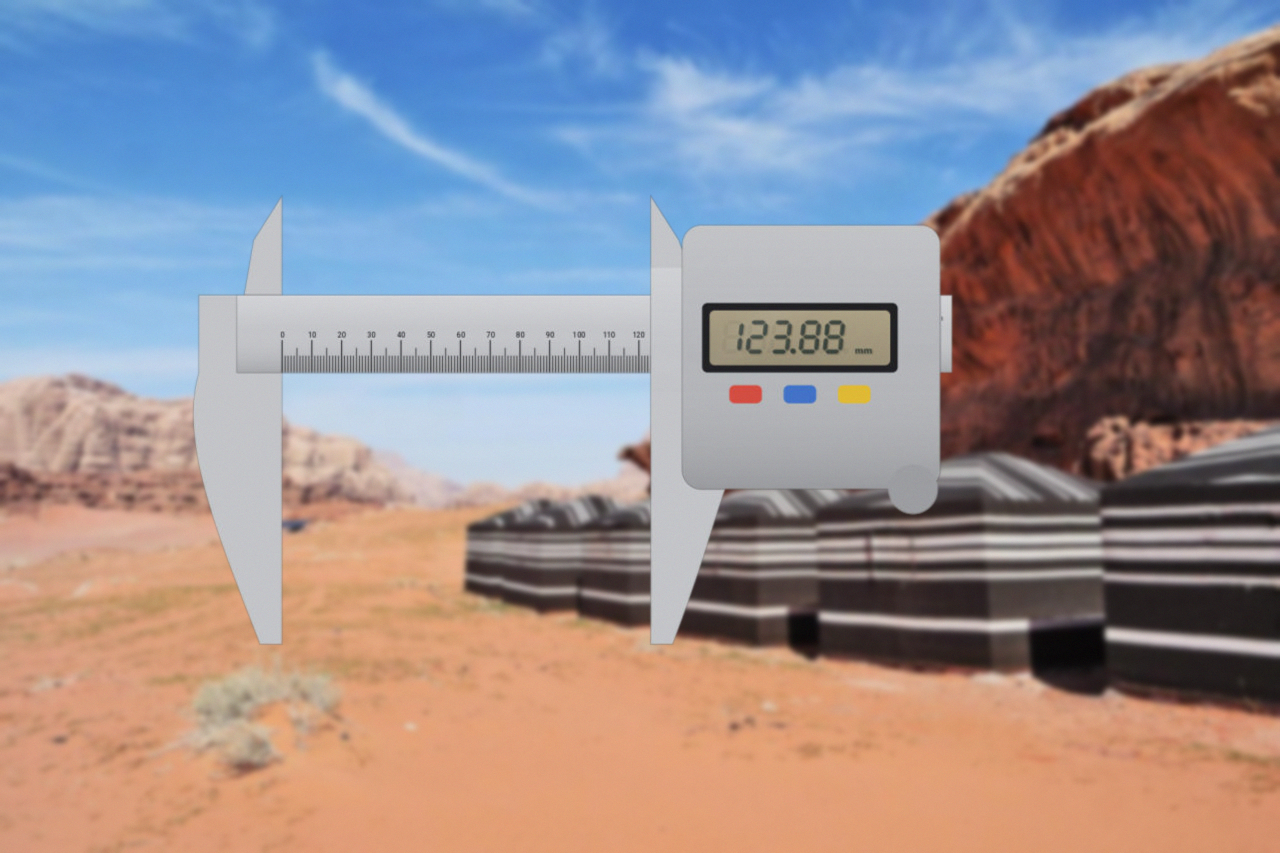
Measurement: 123.88,mm
